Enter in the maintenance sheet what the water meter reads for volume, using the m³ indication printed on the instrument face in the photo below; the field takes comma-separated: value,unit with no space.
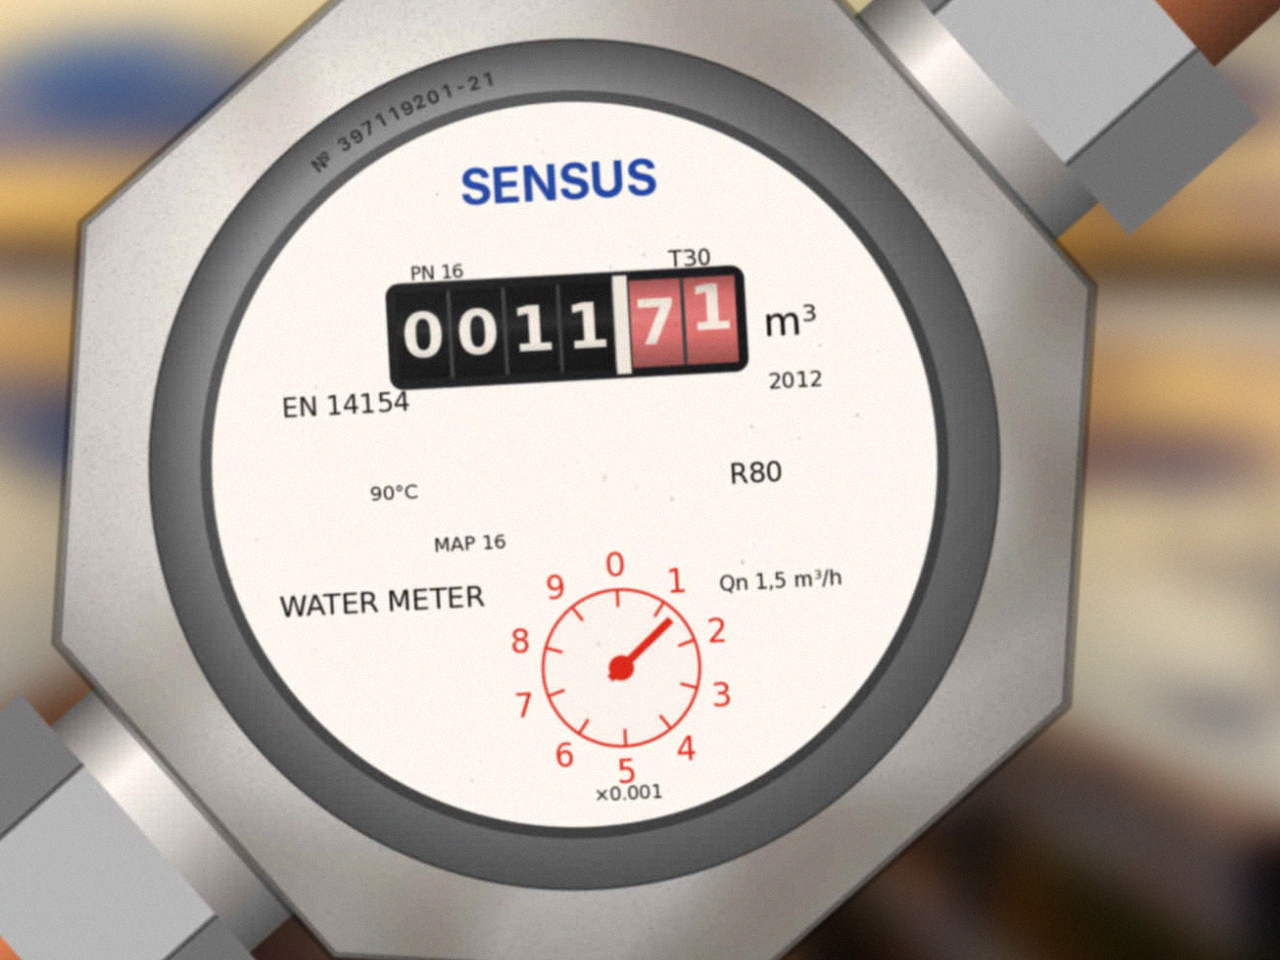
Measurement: 11.711,m³
